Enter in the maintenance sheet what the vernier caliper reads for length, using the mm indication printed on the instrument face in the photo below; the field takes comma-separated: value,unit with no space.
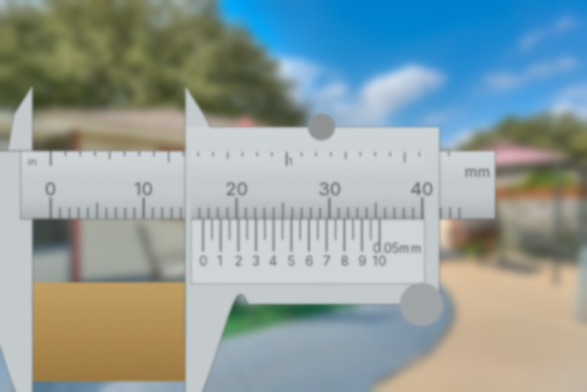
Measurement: 16.4,mm
